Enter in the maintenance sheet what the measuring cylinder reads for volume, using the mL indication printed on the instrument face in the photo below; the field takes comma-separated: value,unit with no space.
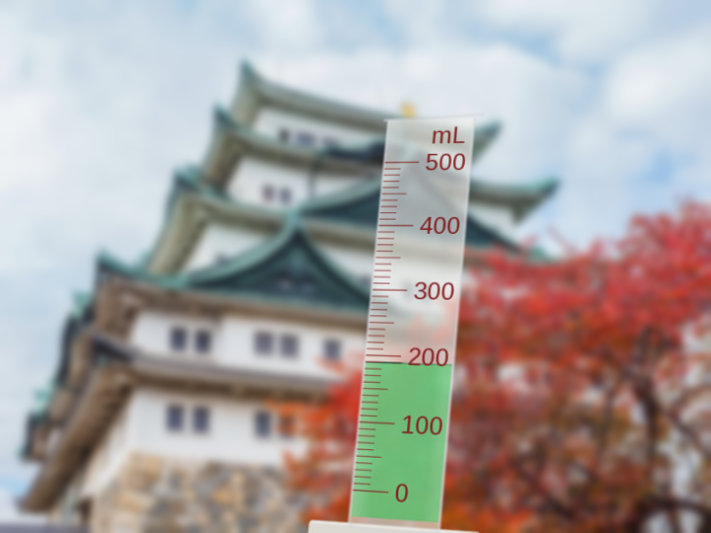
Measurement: 190,mL
